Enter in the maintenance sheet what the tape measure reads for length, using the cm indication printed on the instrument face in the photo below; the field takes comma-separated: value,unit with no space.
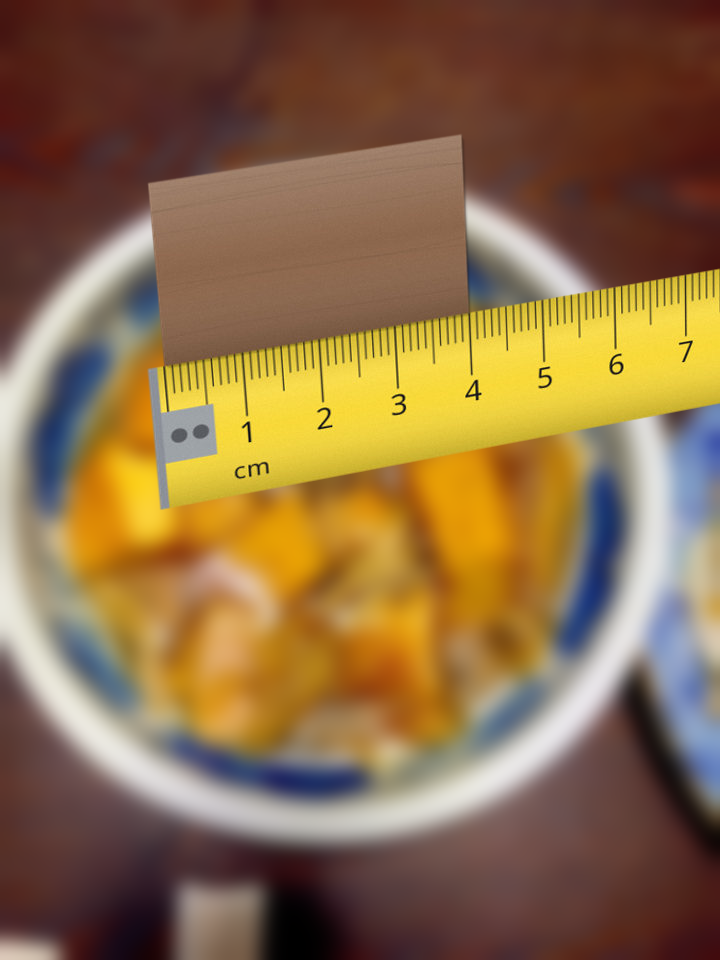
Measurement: 4,cm
